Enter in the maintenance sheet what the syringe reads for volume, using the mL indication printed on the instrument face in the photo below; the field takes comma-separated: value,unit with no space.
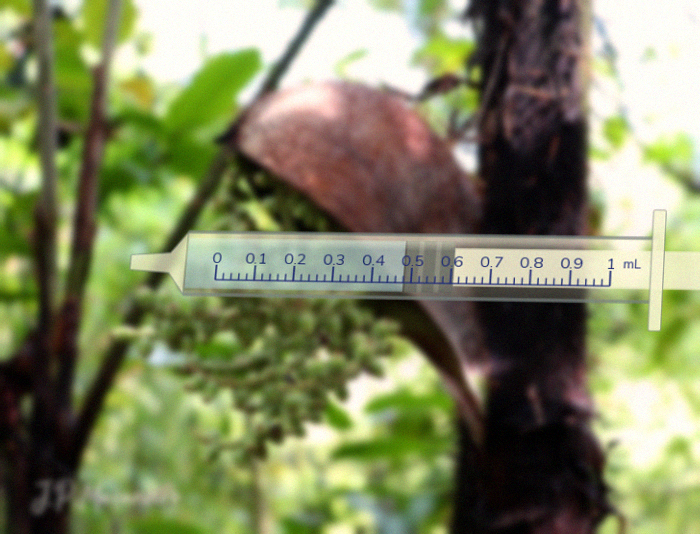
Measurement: 0.48,mL
